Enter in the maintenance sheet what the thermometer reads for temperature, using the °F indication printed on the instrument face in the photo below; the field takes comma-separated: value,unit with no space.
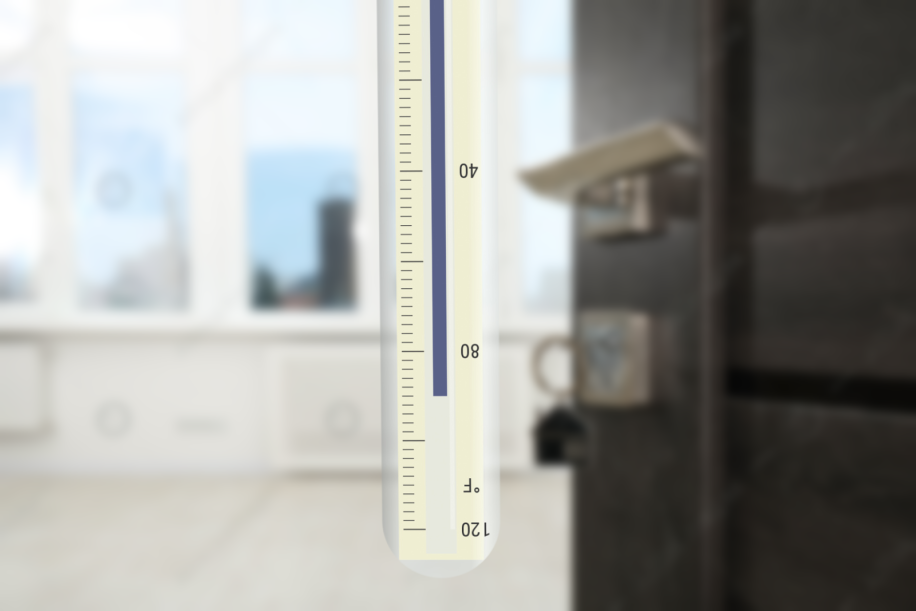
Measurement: 90,°F
